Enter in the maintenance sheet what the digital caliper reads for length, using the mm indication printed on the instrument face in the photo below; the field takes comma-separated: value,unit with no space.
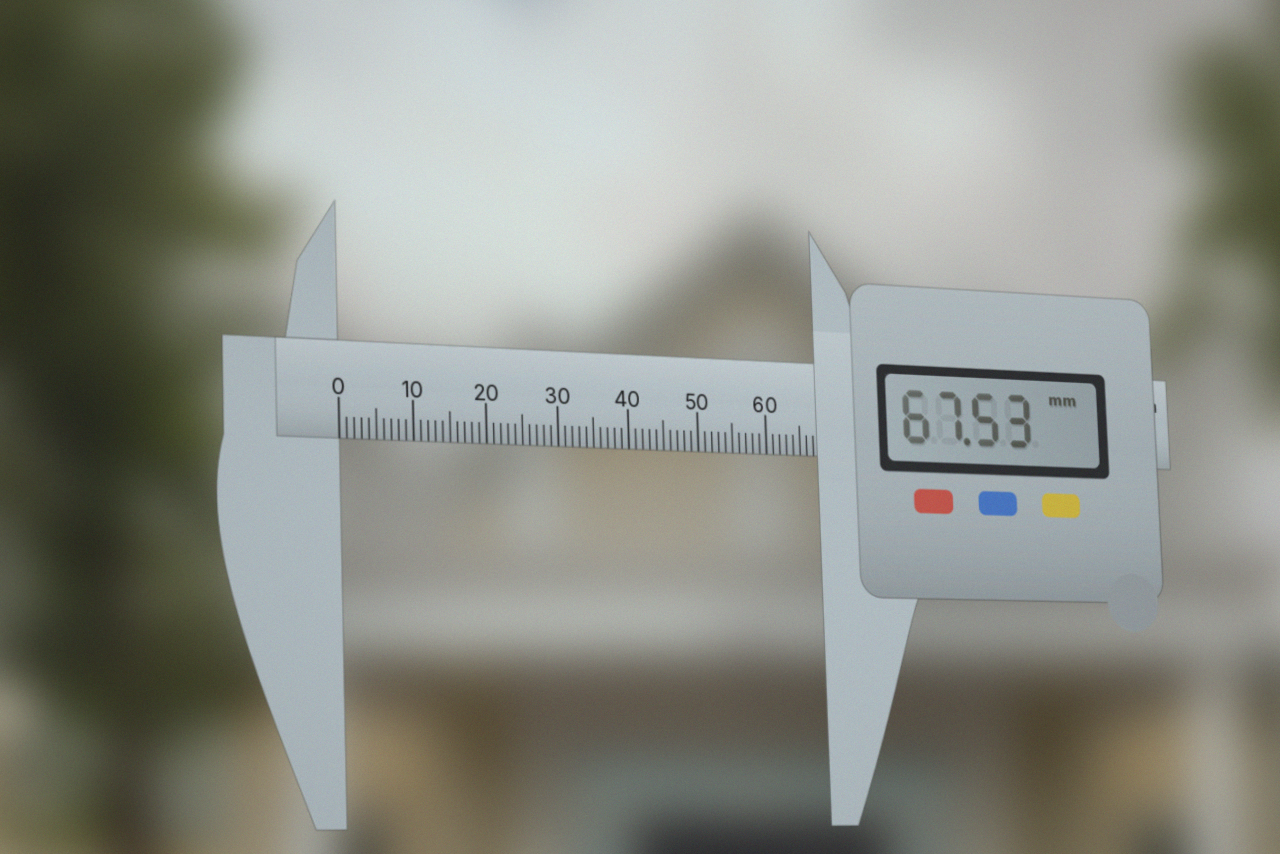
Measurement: 67.53,mm
